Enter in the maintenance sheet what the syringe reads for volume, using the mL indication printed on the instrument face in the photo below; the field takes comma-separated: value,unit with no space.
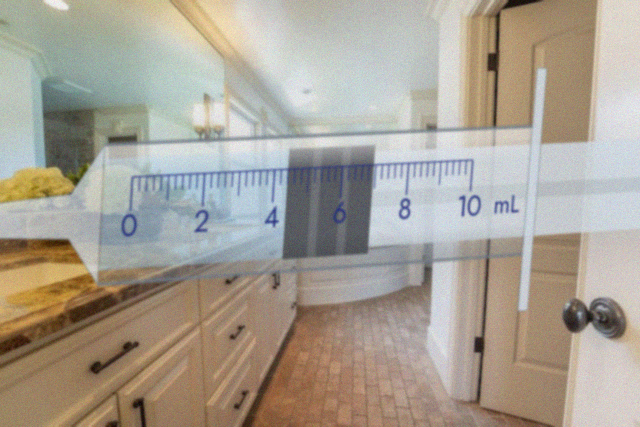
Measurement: 4.4,mL
